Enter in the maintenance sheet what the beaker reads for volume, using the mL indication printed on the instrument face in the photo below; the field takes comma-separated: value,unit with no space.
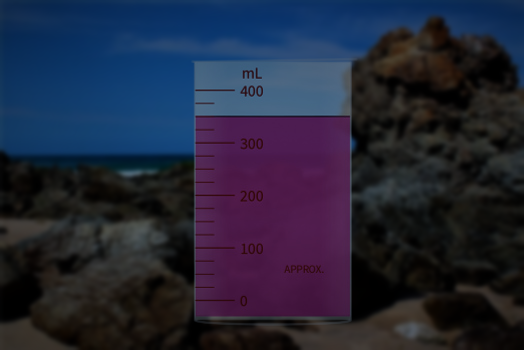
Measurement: 350,mL
